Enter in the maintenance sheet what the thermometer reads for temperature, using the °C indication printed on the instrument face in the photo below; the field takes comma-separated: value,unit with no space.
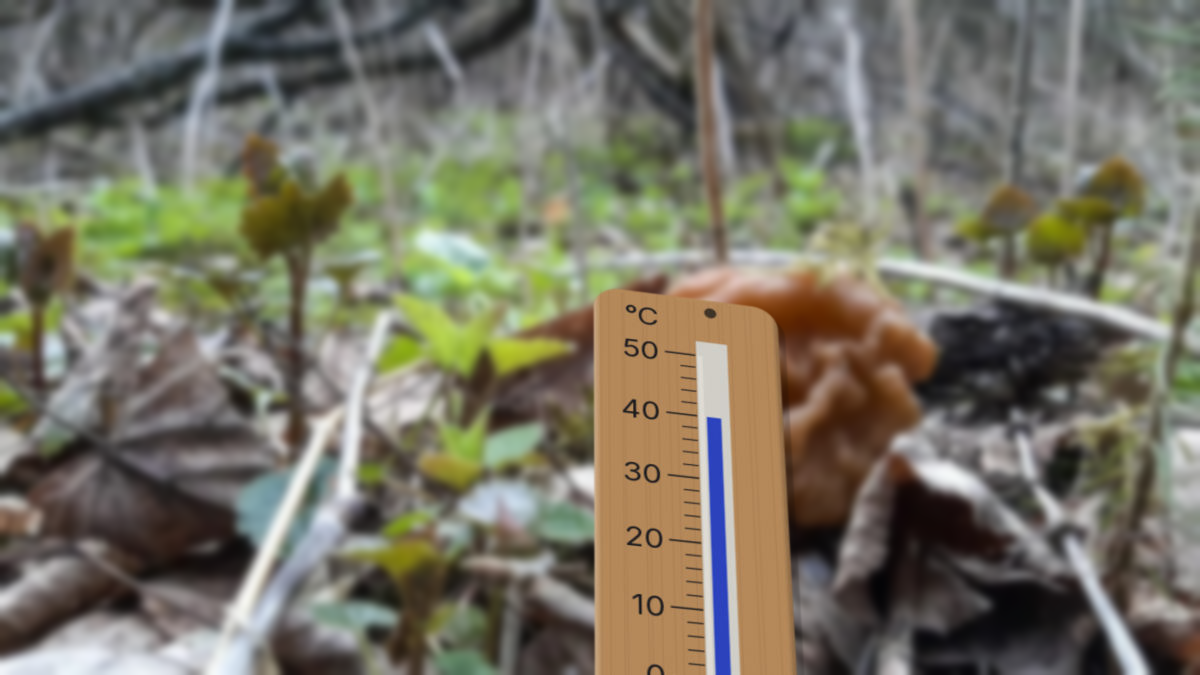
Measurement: 40,°C
